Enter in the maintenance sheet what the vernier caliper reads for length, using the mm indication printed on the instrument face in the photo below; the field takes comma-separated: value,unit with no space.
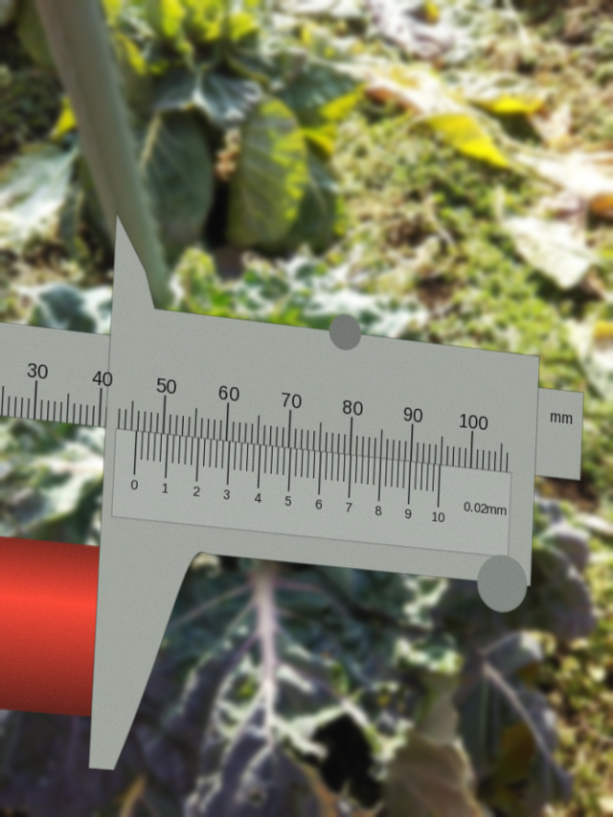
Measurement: 45.8,mm
